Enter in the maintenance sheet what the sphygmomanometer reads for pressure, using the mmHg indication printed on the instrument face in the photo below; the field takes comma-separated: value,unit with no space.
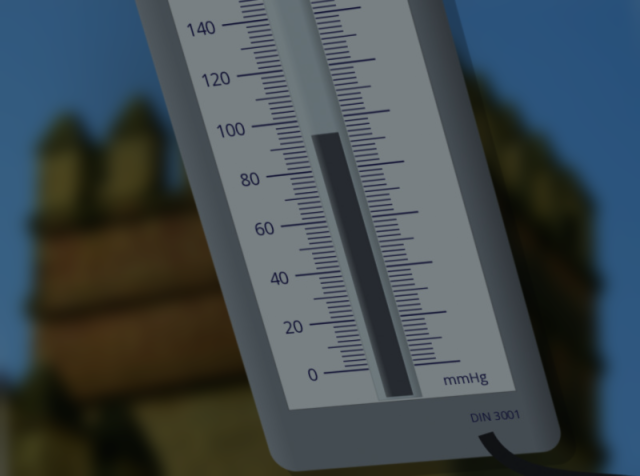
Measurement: 94,mmHg
